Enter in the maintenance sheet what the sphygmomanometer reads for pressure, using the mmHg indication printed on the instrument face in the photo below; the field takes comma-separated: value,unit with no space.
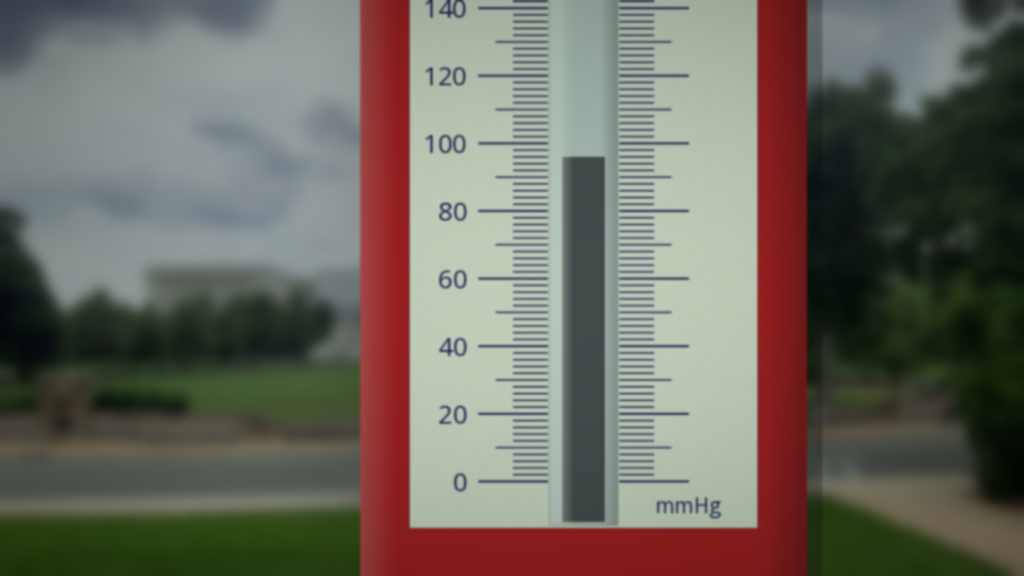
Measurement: 96,mmHg
